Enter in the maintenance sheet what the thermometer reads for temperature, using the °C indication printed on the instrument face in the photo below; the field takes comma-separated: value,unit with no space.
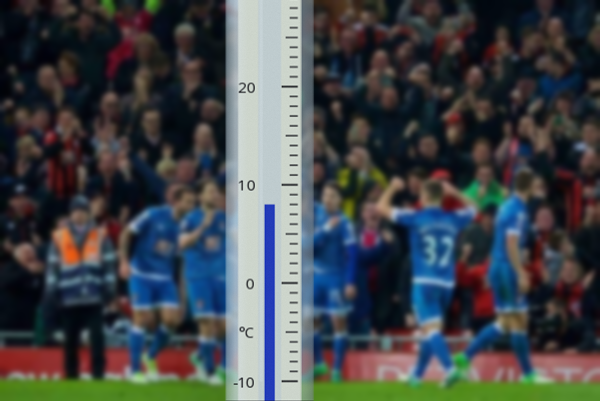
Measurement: 8,°C
